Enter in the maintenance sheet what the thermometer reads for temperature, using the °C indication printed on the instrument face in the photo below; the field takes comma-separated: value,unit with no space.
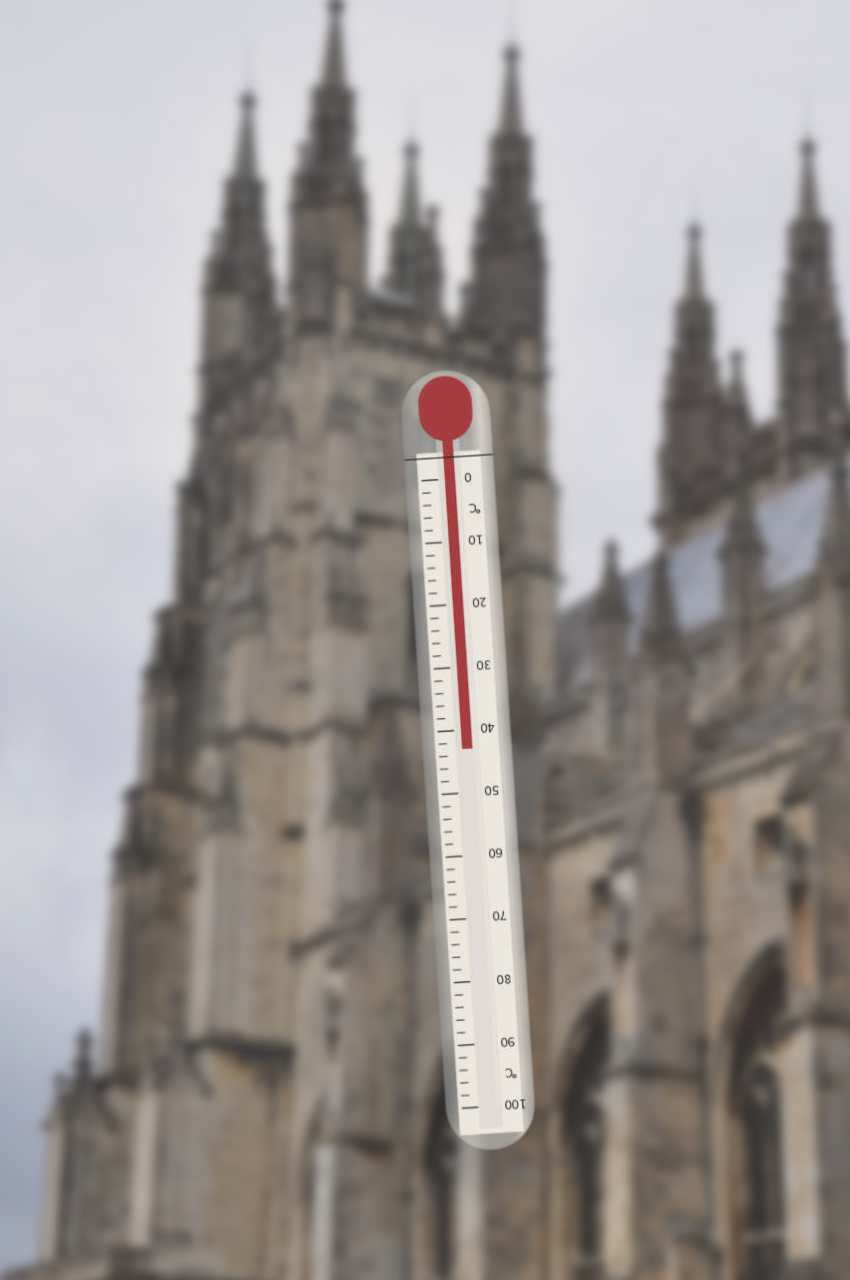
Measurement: 43,°C
